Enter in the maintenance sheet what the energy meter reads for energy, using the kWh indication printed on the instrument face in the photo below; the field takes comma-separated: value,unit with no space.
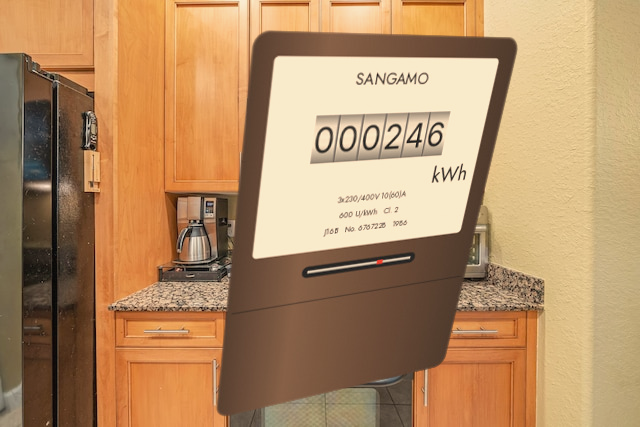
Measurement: 246,kWh
